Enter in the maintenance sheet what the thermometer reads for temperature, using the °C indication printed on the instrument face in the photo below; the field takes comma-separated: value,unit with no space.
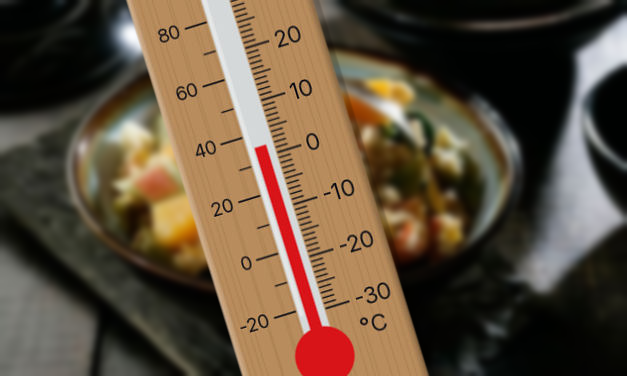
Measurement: 2,°C
